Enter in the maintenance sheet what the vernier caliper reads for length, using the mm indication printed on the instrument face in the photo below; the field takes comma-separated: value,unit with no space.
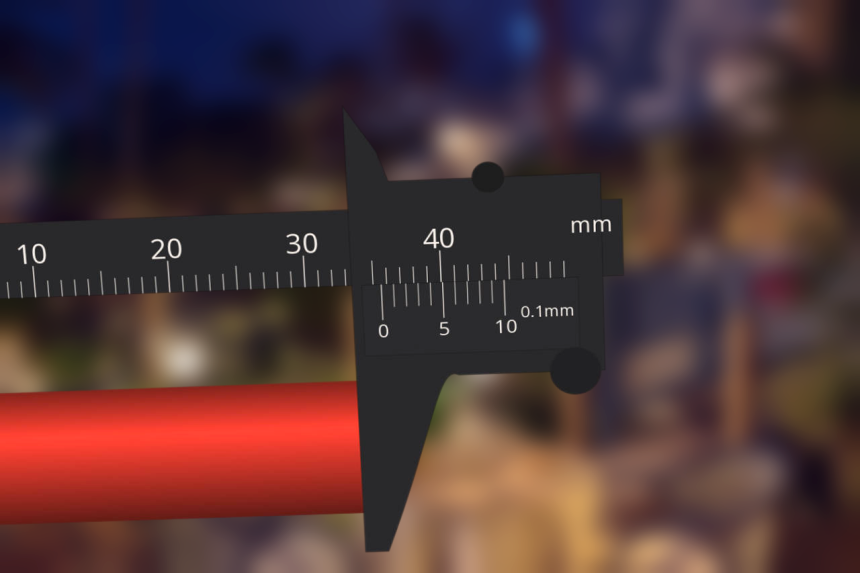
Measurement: 35.6,mm
